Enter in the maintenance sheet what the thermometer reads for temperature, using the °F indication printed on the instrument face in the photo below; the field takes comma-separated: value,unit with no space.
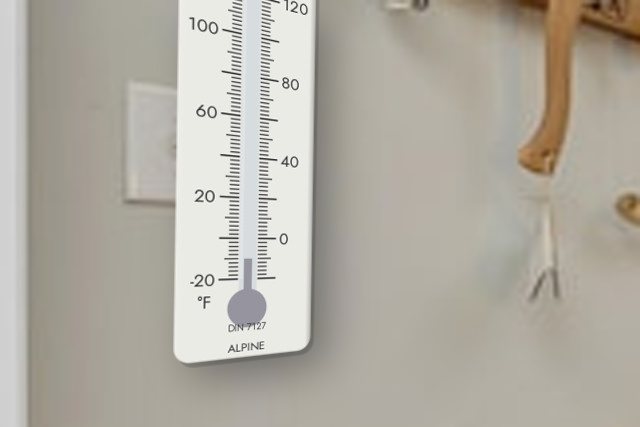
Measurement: -10,°F
